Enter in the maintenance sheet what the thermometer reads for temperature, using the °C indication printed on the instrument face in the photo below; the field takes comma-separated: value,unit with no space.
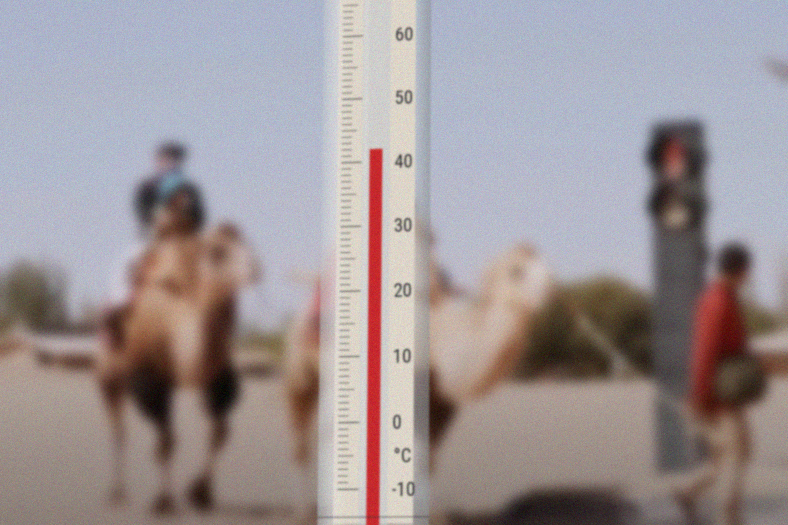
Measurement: 42,°C
